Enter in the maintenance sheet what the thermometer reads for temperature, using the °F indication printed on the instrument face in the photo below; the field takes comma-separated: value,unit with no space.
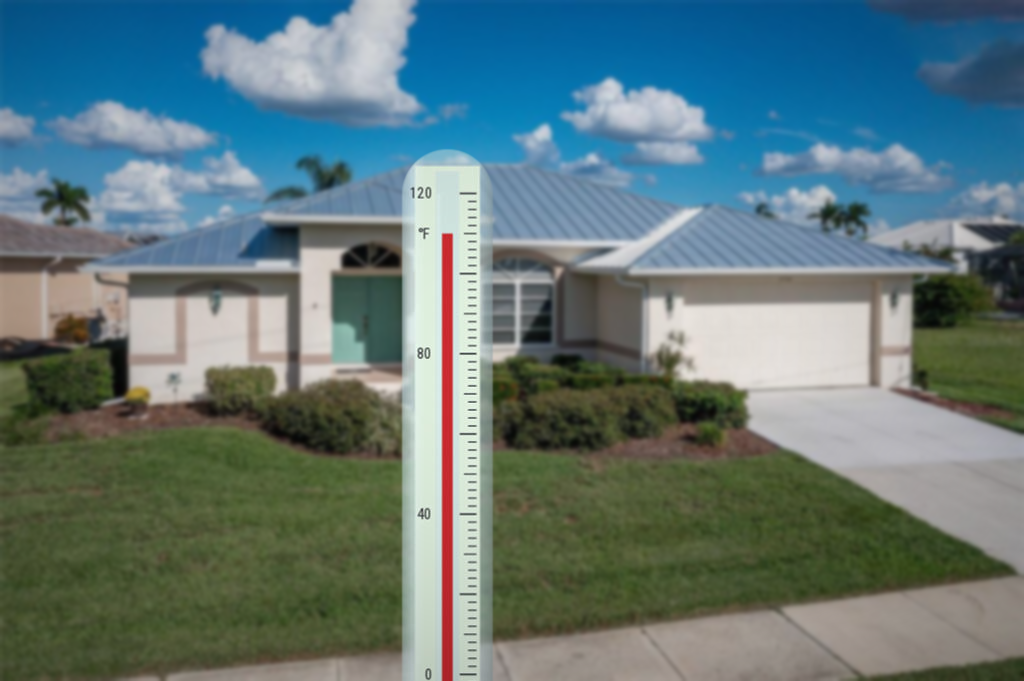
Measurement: 110,°F
